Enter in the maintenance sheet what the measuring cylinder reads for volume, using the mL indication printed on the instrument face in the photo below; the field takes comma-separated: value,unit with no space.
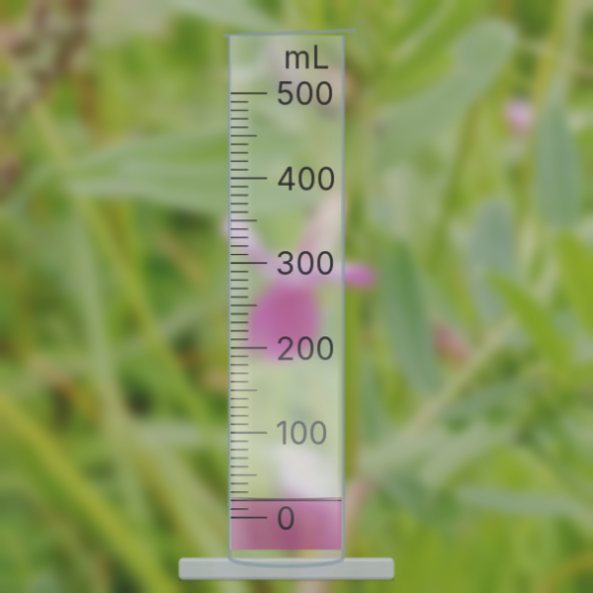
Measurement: 20,mL
